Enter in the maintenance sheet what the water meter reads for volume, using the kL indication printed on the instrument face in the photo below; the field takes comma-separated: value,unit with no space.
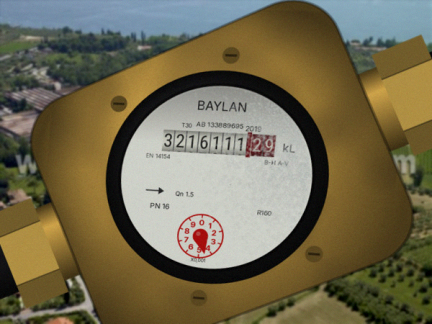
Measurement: 3216111.294,kL
